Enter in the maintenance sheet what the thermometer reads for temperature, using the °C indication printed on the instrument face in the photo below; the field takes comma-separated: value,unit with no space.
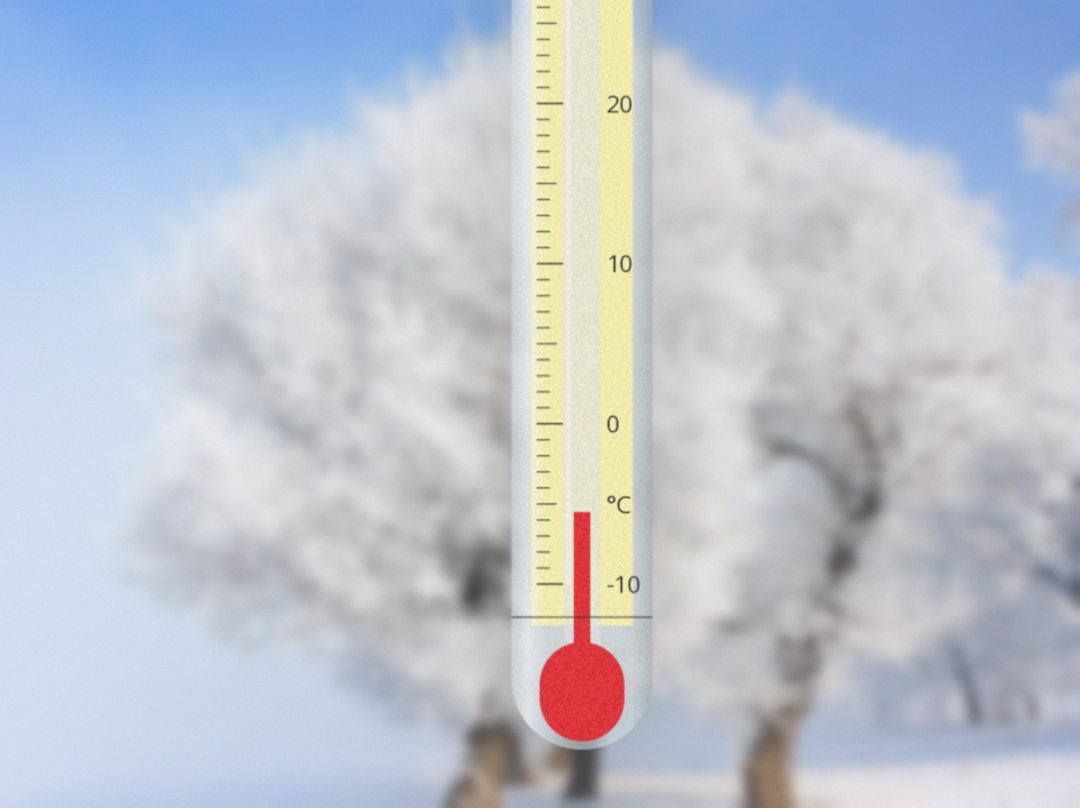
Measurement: -5.5,°C
